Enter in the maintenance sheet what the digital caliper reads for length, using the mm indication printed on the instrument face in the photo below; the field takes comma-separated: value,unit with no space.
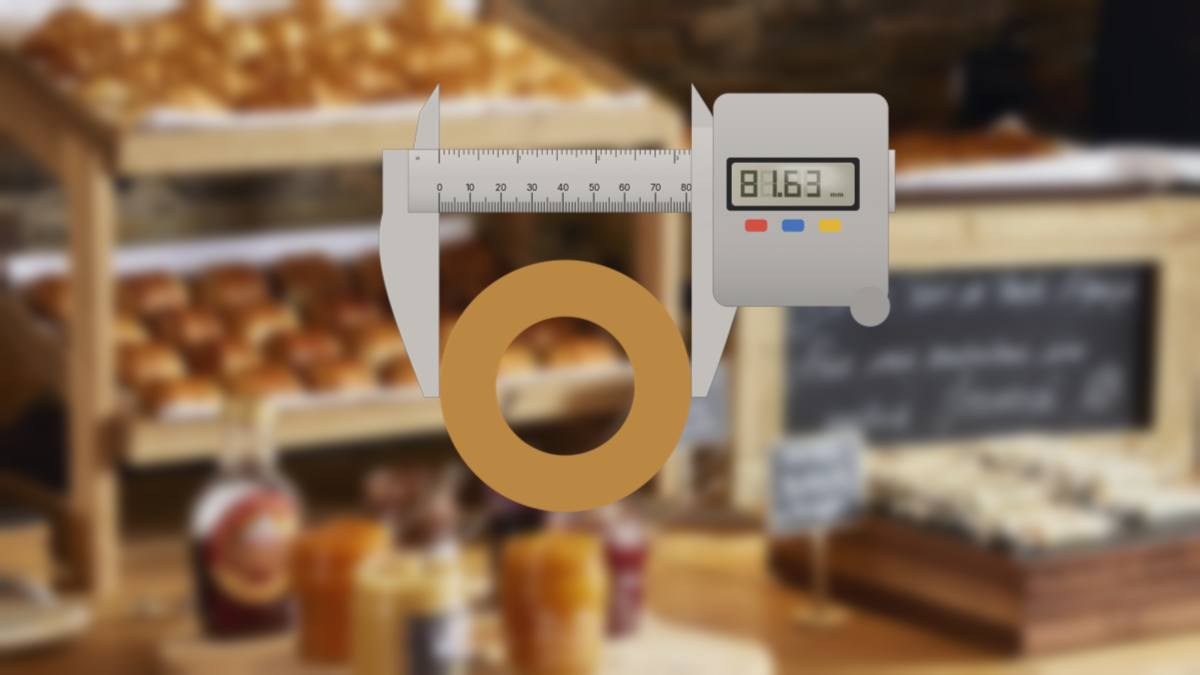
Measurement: 81.63,mm
